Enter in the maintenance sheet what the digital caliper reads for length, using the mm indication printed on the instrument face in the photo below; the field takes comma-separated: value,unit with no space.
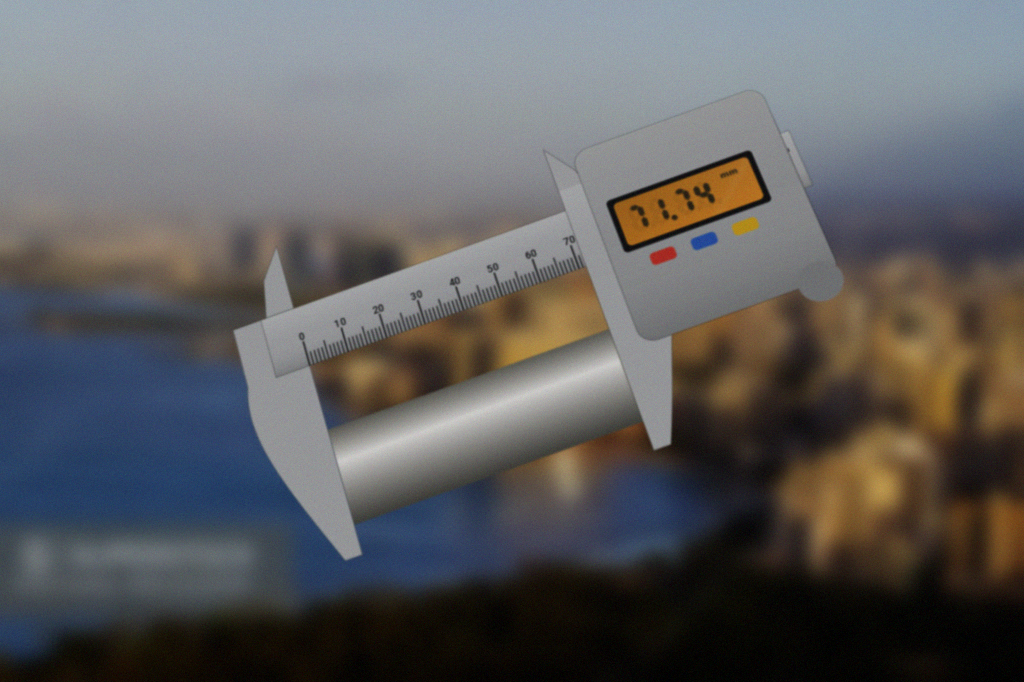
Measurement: 71.74,mm
